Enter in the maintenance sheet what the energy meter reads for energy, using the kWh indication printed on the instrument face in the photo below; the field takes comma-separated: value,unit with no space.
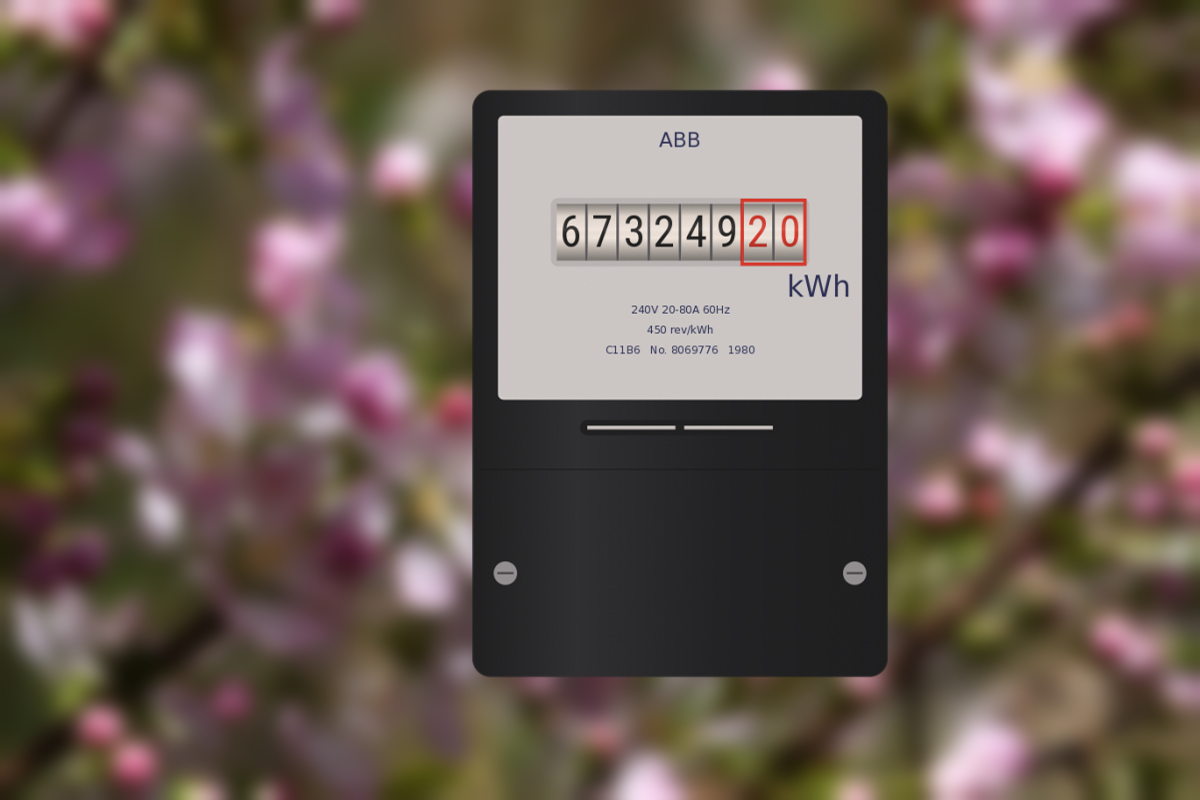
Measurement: 673249.20,kWh
